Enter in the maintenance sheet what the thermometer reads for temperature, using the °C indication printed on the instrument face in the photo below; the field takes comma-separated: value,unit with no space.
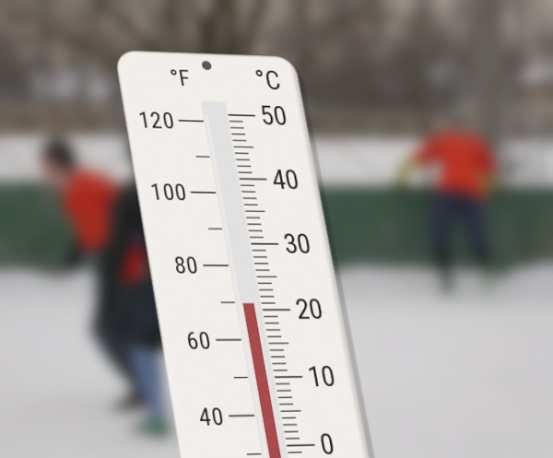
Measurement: 21,°C
